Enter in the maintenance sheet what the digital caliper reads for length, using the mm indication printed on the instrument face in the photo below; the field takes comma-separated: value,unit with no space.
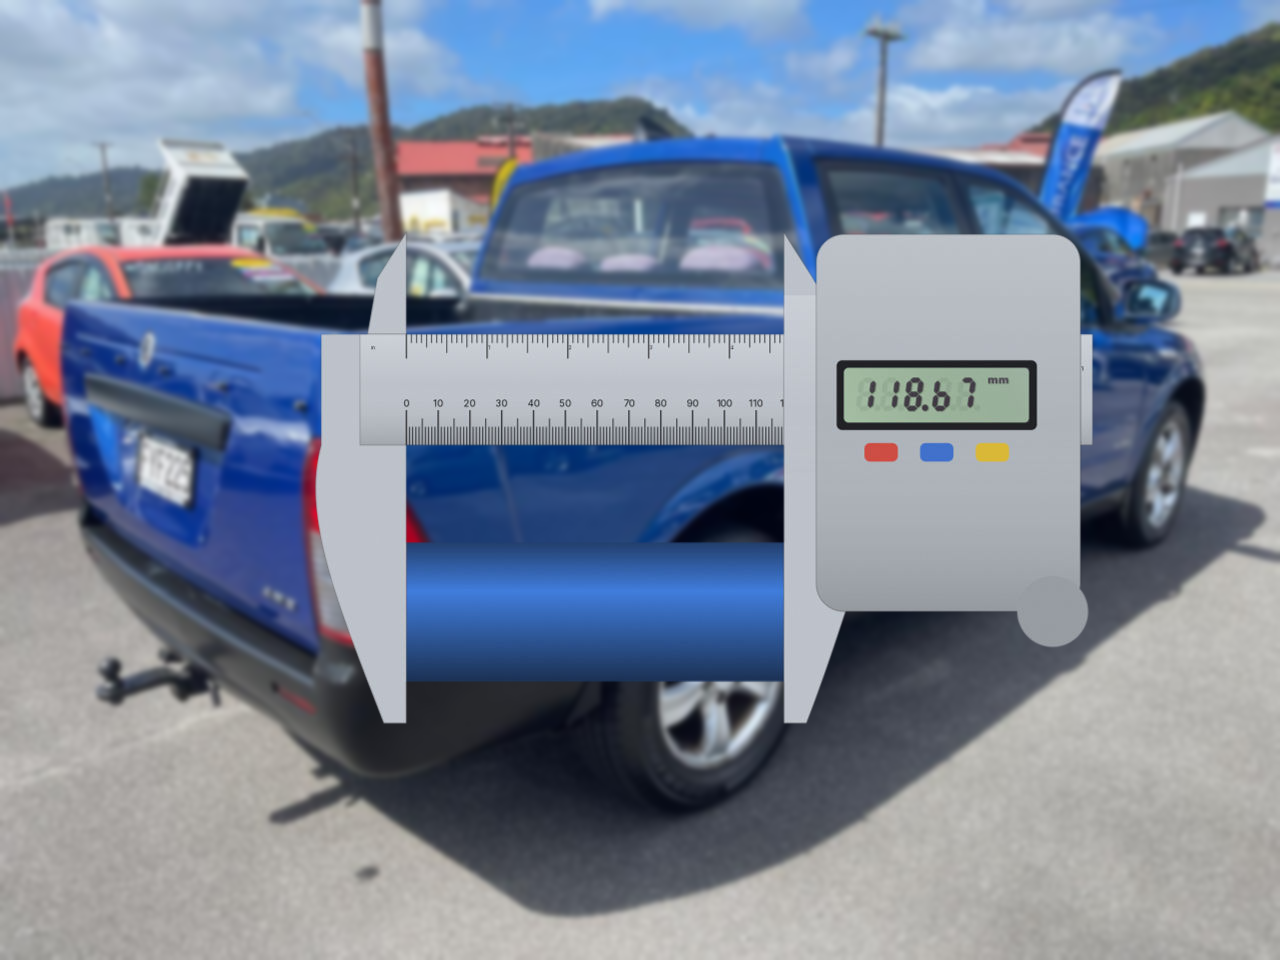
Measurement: 118.67,mm
